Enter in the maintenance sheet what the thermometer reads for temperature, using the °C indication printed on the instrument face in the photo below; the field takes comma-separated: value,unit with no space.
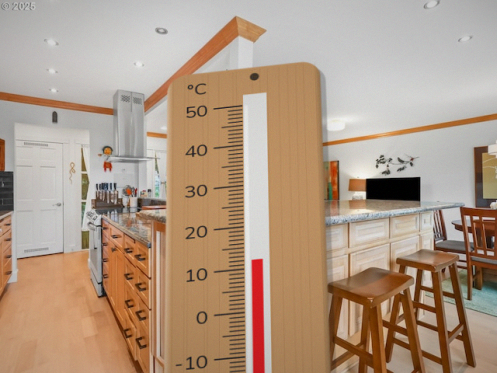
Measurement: 12,°C
